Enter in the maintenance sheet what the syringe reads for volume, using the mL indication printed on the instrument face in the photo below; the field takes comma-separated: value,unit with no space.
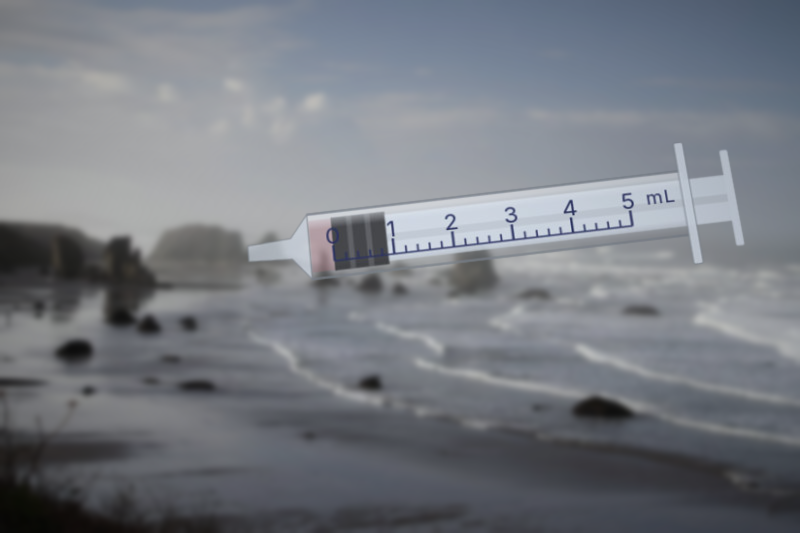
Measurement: 0,mL
